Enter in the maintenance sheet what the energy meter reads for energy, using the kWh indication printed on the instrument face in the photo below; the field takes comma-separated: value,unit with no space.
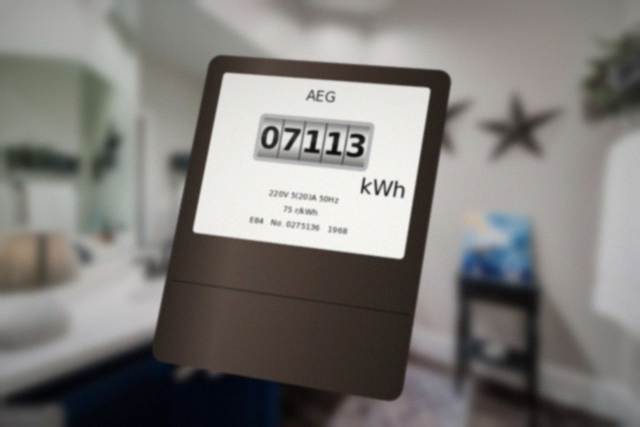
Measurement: 7113,kWh
